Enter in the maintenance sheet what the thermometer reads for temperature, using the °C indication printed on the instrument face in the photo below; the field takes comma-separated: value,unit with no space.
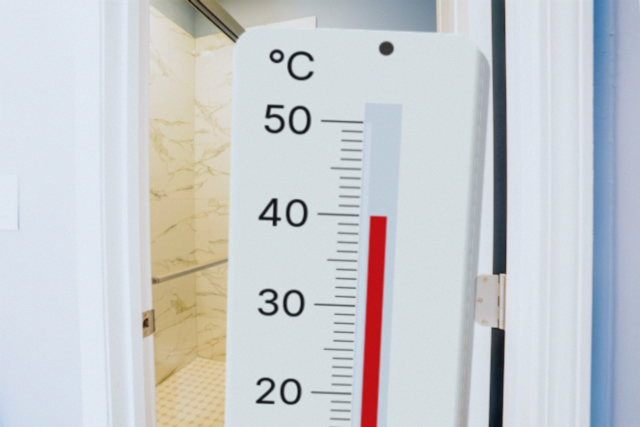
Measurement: 40,°C
